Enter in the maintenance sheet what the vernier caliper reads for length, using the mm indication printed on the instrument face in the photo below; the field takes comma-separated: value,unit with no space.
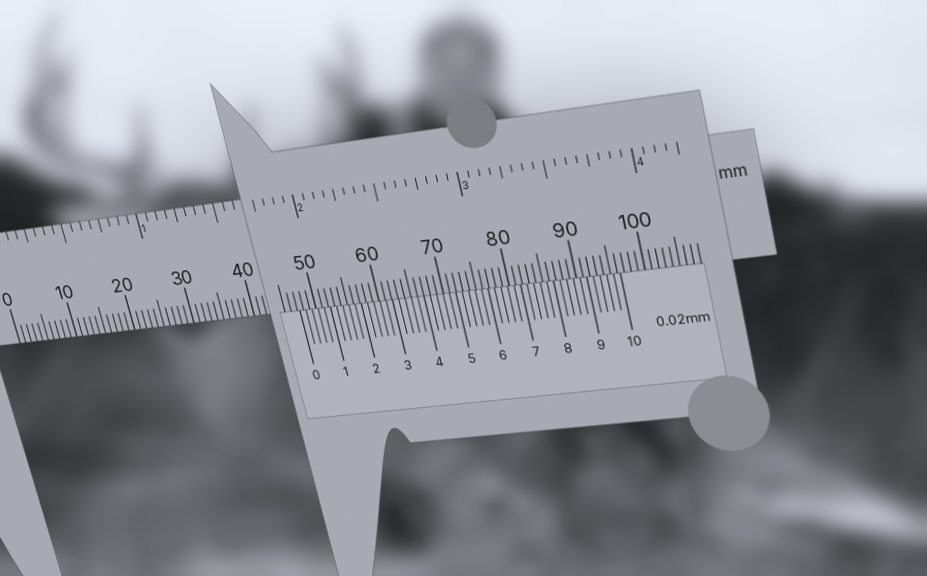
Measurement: 47.4,mm
